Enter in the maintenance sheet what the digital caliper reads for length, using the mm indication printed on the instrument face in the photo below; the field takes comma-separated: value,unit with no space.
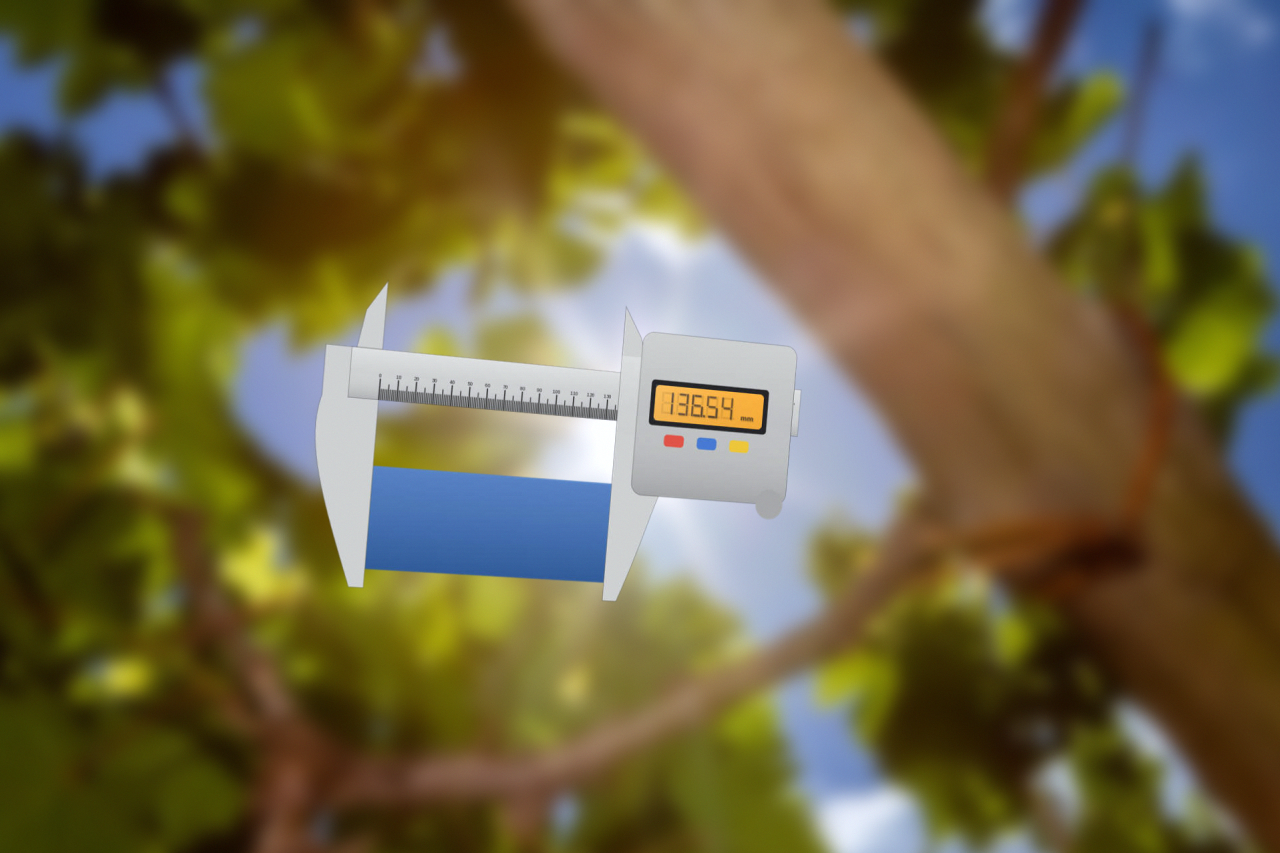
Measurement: 136.54,mm
